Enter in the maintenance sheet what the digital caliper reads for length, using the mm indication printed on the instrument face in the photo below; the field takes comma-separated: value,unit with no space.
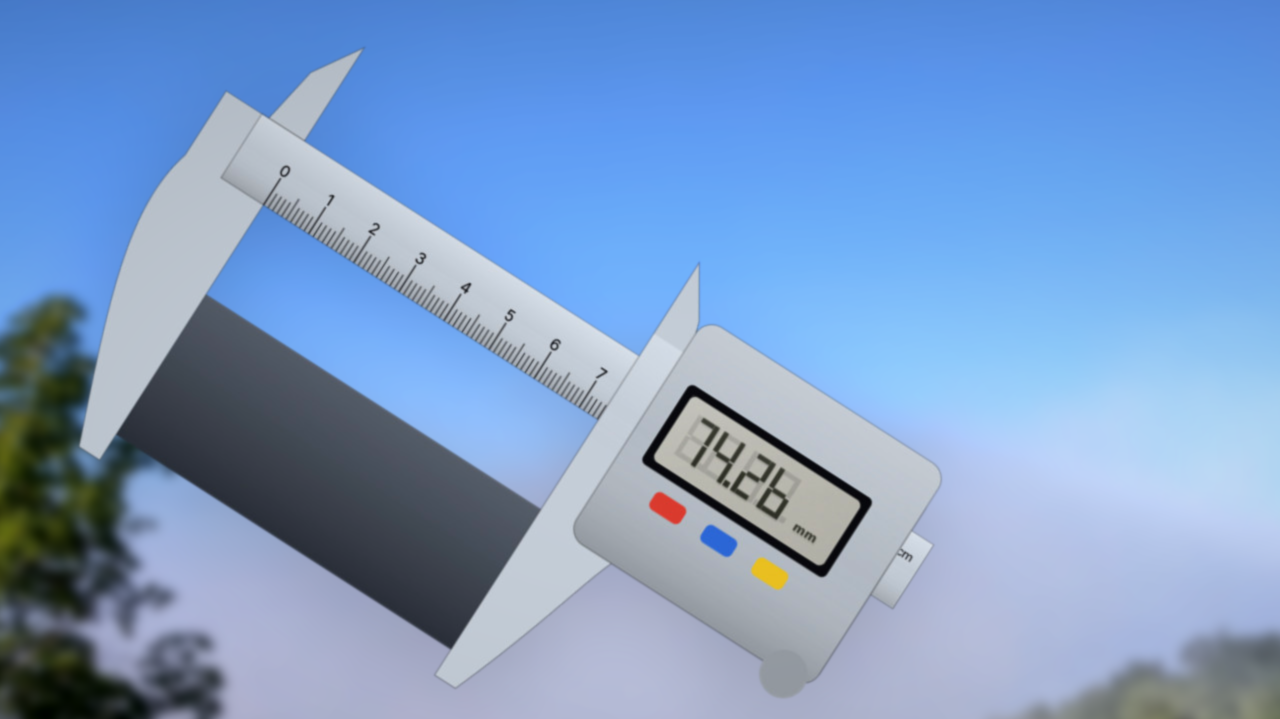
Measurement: 74.26,mm
